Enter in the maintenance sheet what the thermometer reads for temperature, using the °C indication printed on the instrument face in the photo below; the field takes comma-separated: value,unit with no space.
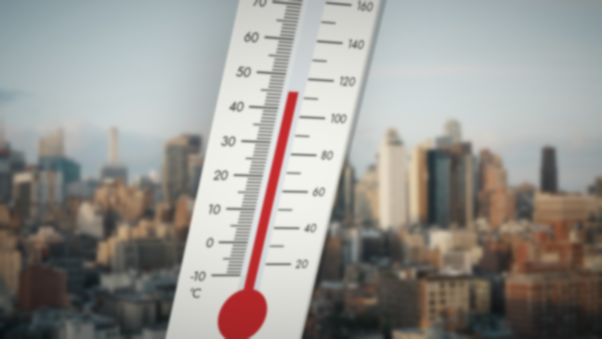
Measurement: 45,°C
